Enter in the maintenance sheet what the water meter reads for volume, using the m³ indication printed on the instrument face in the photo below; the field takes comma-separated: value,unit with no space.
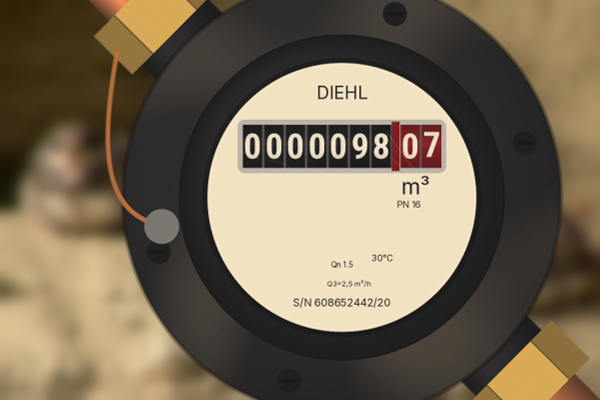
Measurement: 98.07,m³
